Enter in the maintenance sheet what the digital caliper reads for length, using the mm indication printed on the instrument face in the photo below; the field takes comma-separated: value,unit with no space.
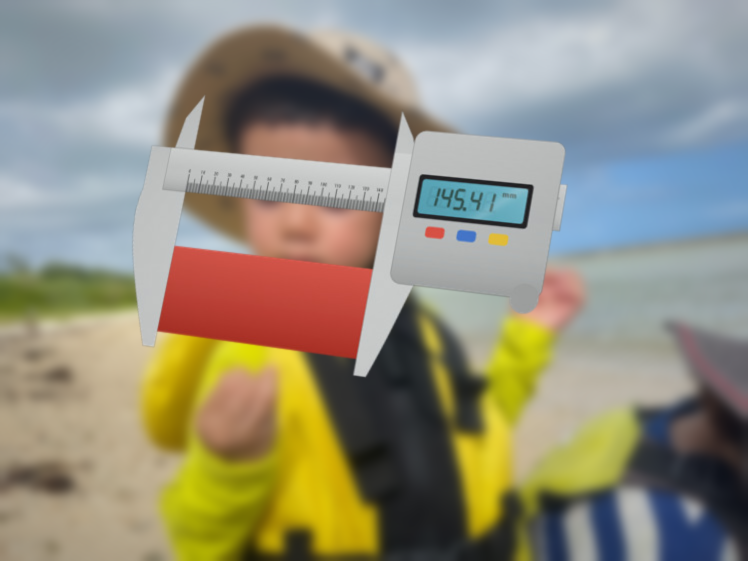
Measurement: 145.41,mm
